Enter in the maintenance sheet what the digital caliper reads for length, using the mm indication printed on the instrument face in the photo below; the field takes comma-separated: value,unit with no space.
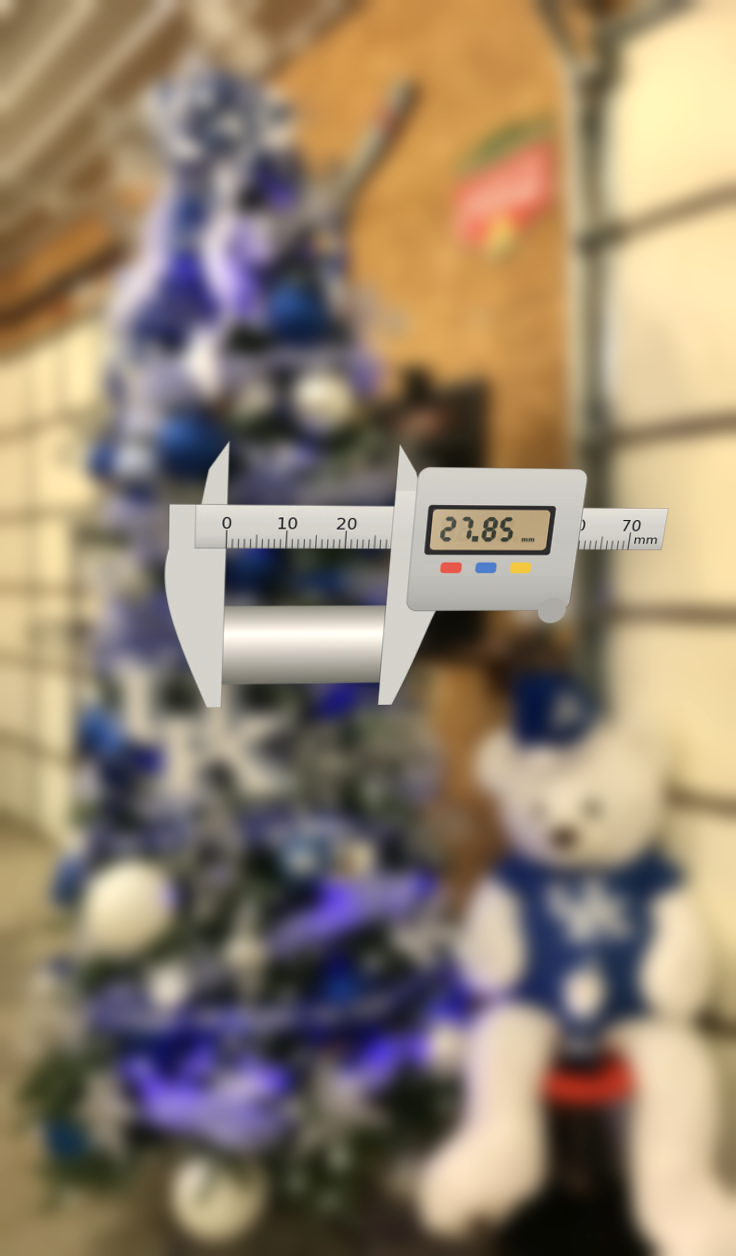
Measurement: 27.85,mm
